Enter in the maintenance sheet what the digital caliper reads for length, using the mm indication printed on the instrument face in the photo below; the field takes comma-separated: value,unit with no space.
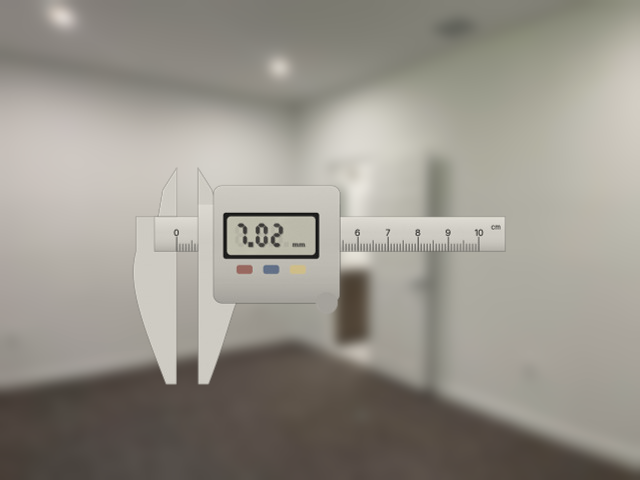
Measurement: 7.02,mm
